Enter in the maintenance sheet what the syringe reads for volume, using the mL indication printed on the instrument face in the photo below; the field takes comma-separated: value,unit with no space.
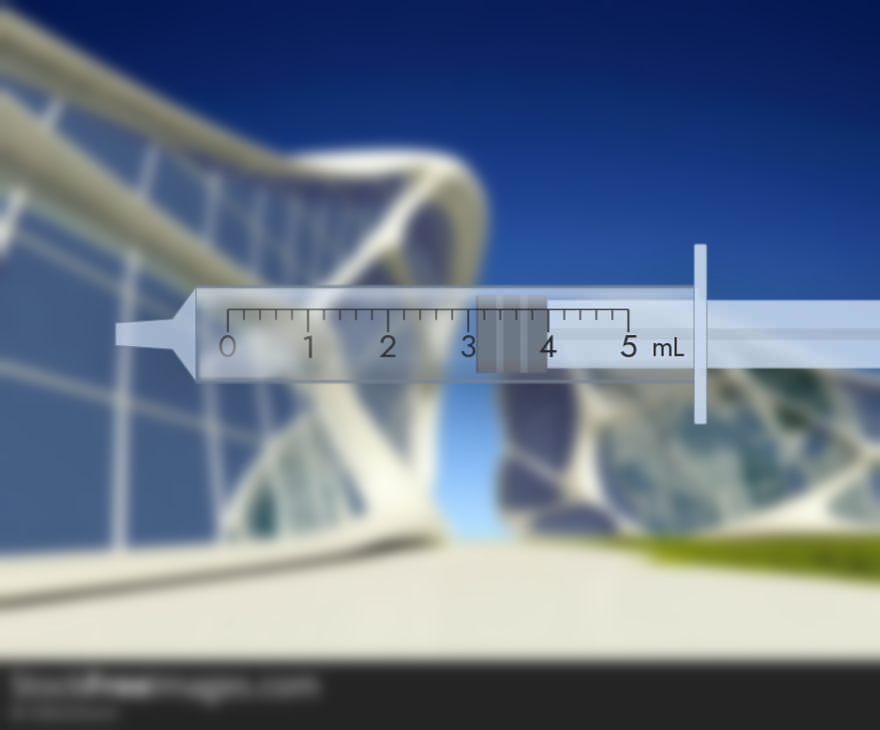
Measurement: 3.1,mL
